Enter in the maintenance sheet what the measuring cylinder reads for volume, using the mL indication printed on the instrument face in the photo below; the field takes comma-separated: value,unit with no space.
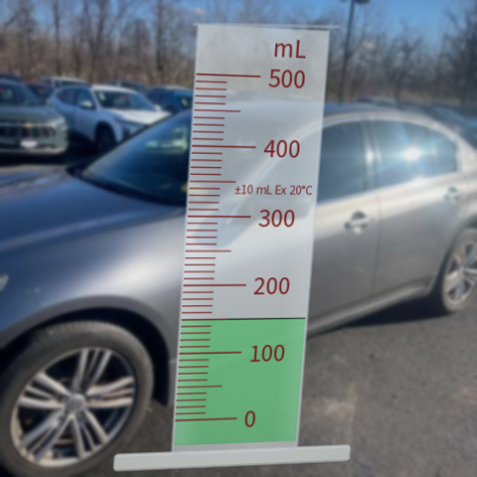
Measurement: 150,mL
